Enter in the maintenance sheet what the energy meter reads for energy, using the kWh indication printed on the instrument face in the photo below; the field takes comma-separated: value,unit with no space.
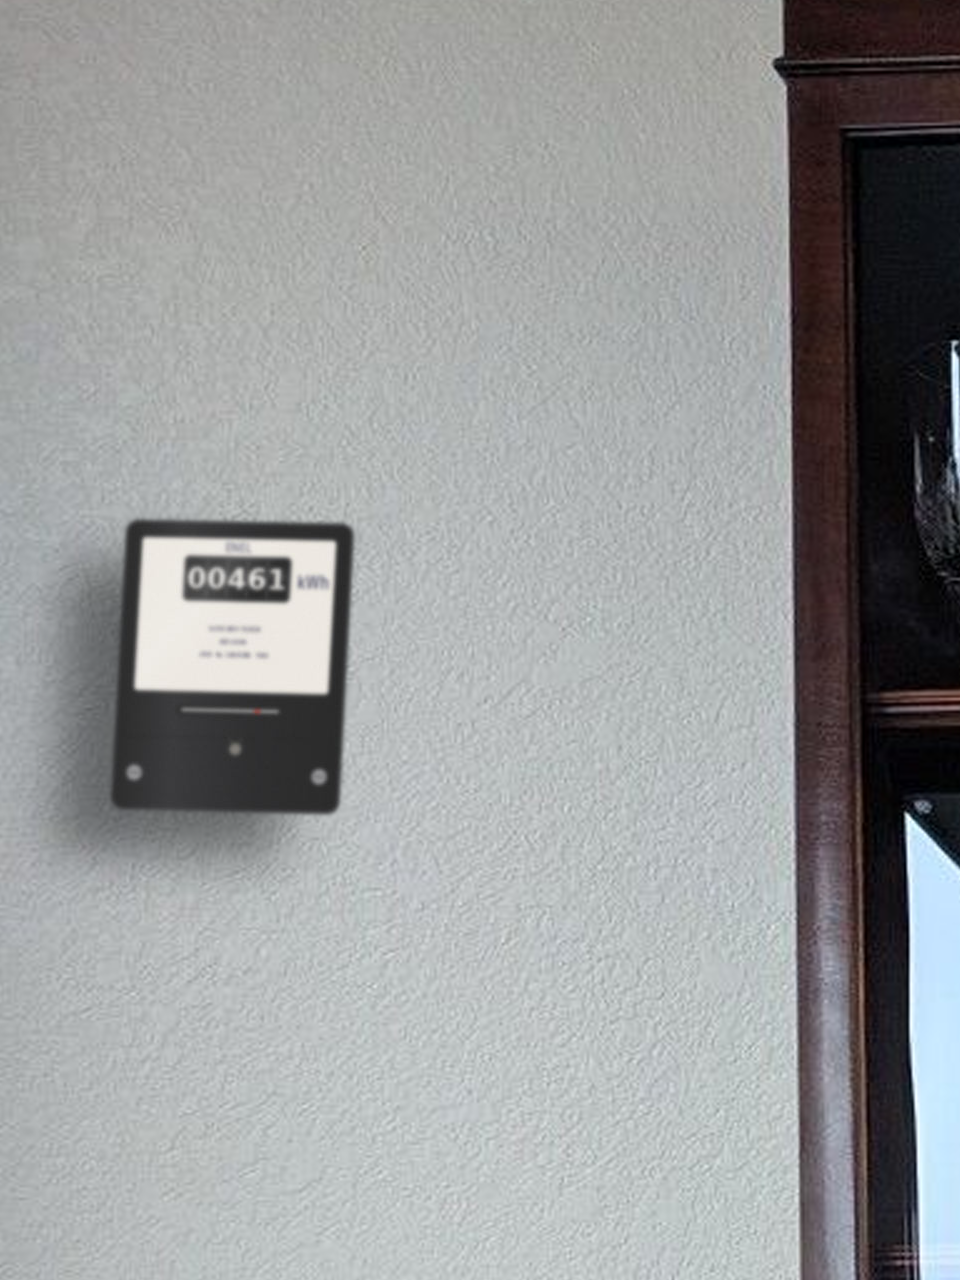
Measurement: 461,kWh
